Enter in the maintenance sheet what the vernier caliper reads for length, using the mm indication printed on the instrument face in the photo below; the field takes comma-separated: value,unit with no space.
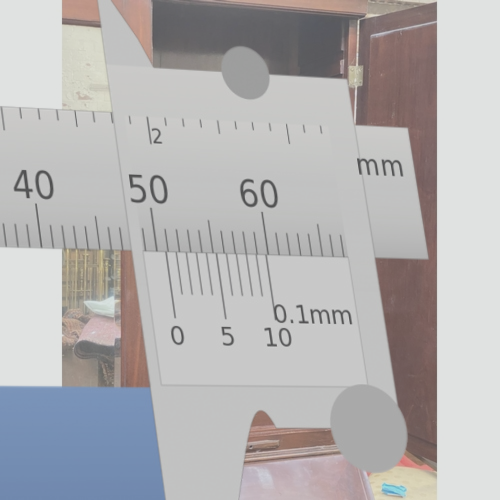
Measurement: 50.8,mm
